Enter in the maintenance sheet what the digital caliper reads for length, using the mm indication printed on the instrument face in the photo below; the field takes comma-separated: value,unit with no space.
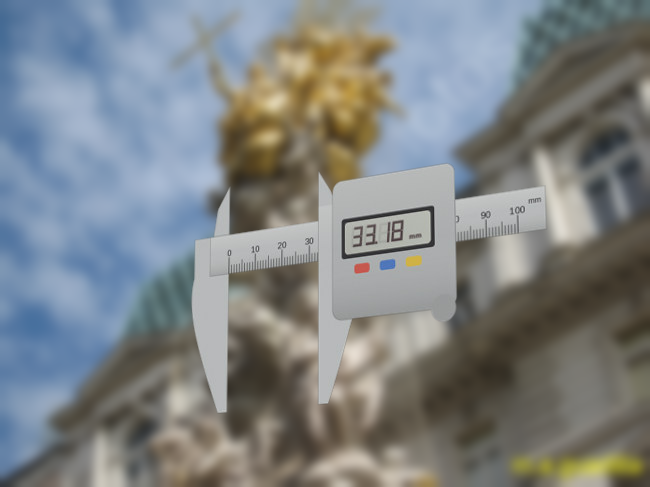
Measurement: 33.18,mm
